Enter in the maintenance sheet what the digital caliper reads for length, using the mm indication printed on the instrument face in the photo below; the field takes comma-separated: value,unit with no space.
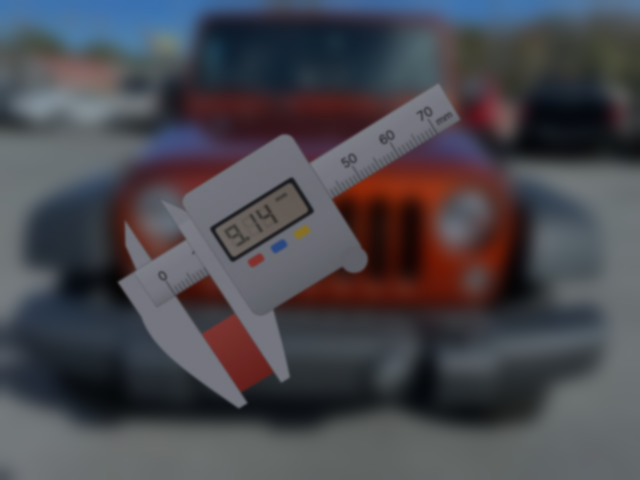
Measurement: 9.14,mm
